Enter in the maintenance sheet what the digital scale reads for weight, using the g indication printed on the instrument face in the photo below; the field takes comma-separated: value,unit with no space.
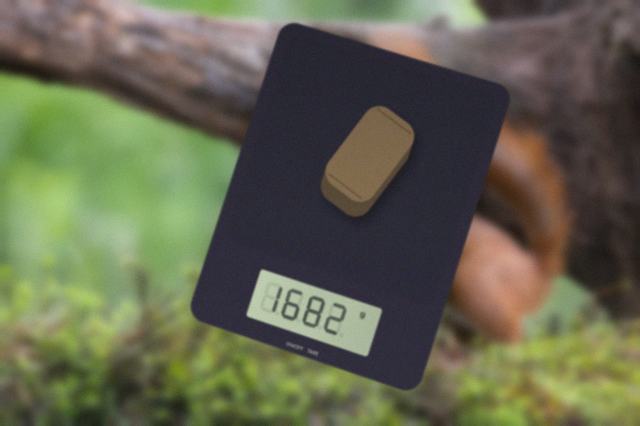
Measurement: 1682,g
